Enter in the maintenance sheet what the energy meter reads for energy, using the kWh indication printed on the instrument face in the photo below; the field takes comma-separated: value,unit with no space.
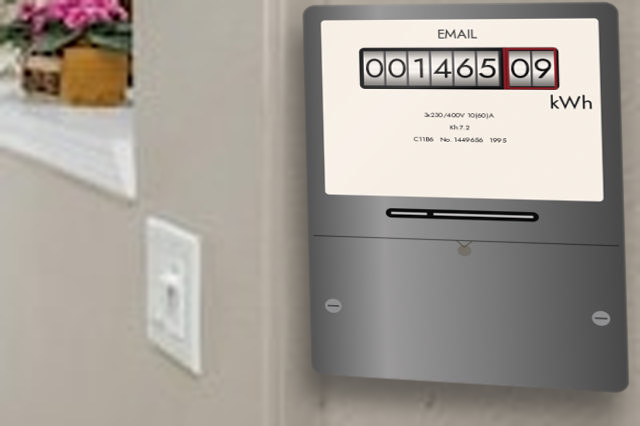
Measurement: 1465.09,kWh
